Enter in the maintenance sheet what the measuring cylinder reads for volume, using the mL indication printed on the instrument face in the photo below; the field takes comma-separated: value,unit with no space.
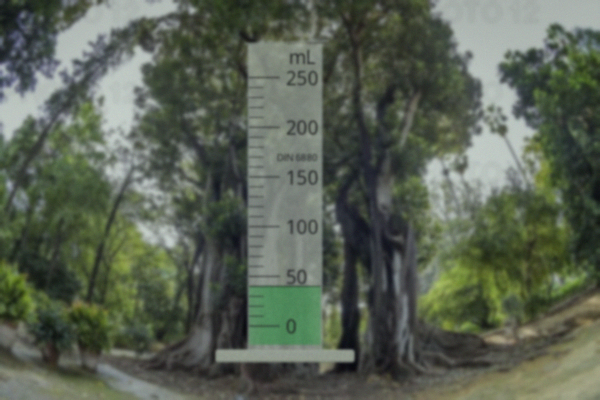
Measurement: 40,mL
